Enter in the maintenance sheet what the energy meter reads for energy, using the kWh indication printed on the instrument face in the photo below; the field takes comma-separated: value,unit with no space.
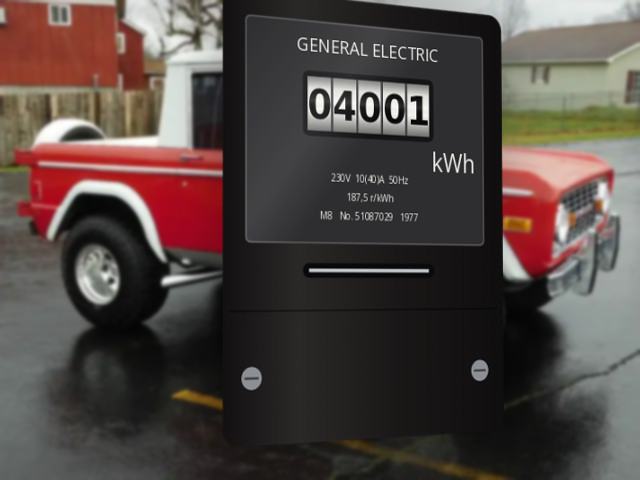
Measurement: 4001,kWh
